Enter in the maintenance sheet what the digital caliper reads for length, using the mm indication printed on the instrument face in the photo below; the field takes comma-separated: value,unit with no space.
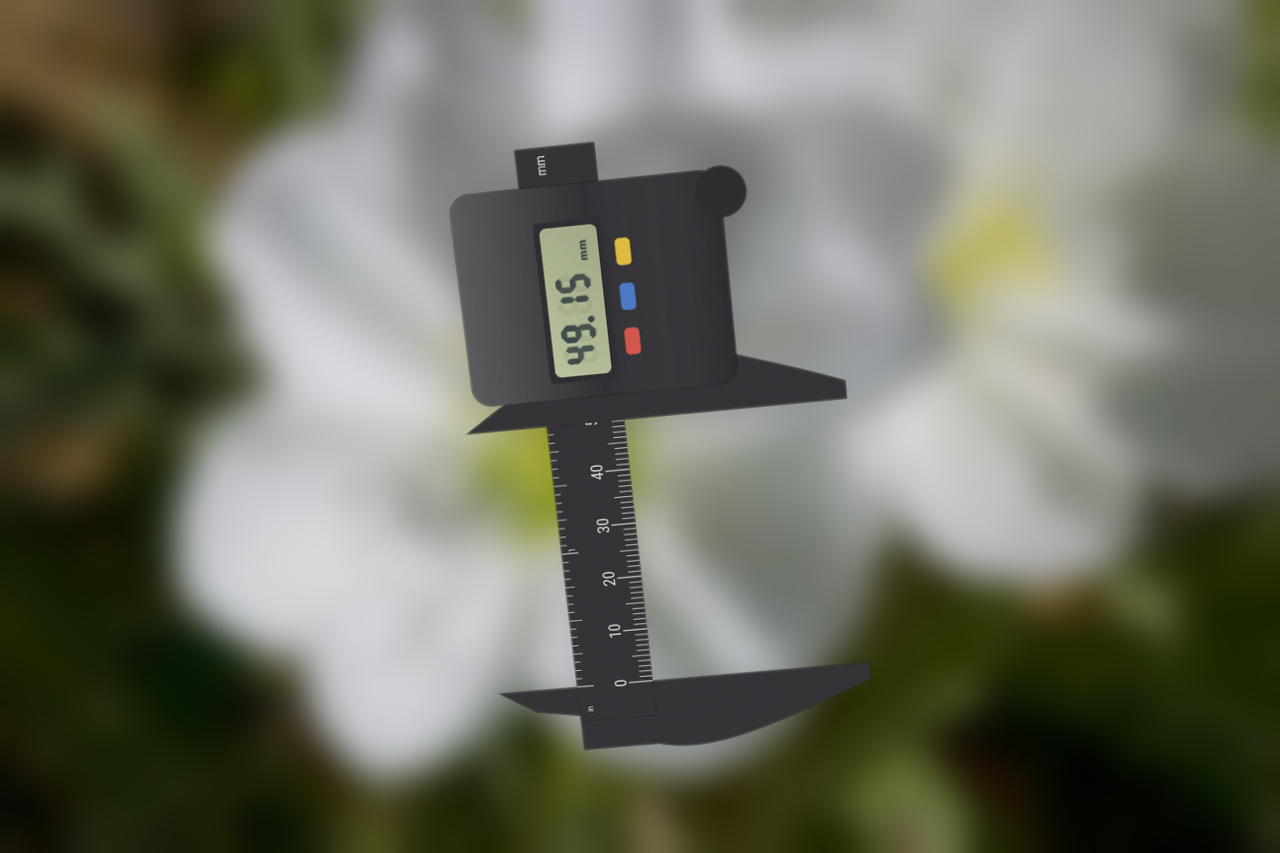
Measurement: 49.15,mm
